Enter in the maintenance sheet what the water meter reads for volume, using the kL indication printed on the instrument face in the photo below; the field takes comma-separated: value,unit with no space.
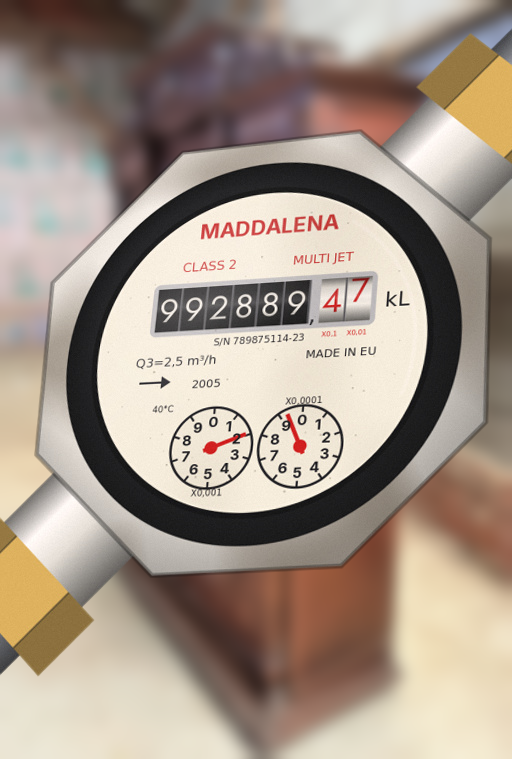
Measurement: 992889.4719,kL
